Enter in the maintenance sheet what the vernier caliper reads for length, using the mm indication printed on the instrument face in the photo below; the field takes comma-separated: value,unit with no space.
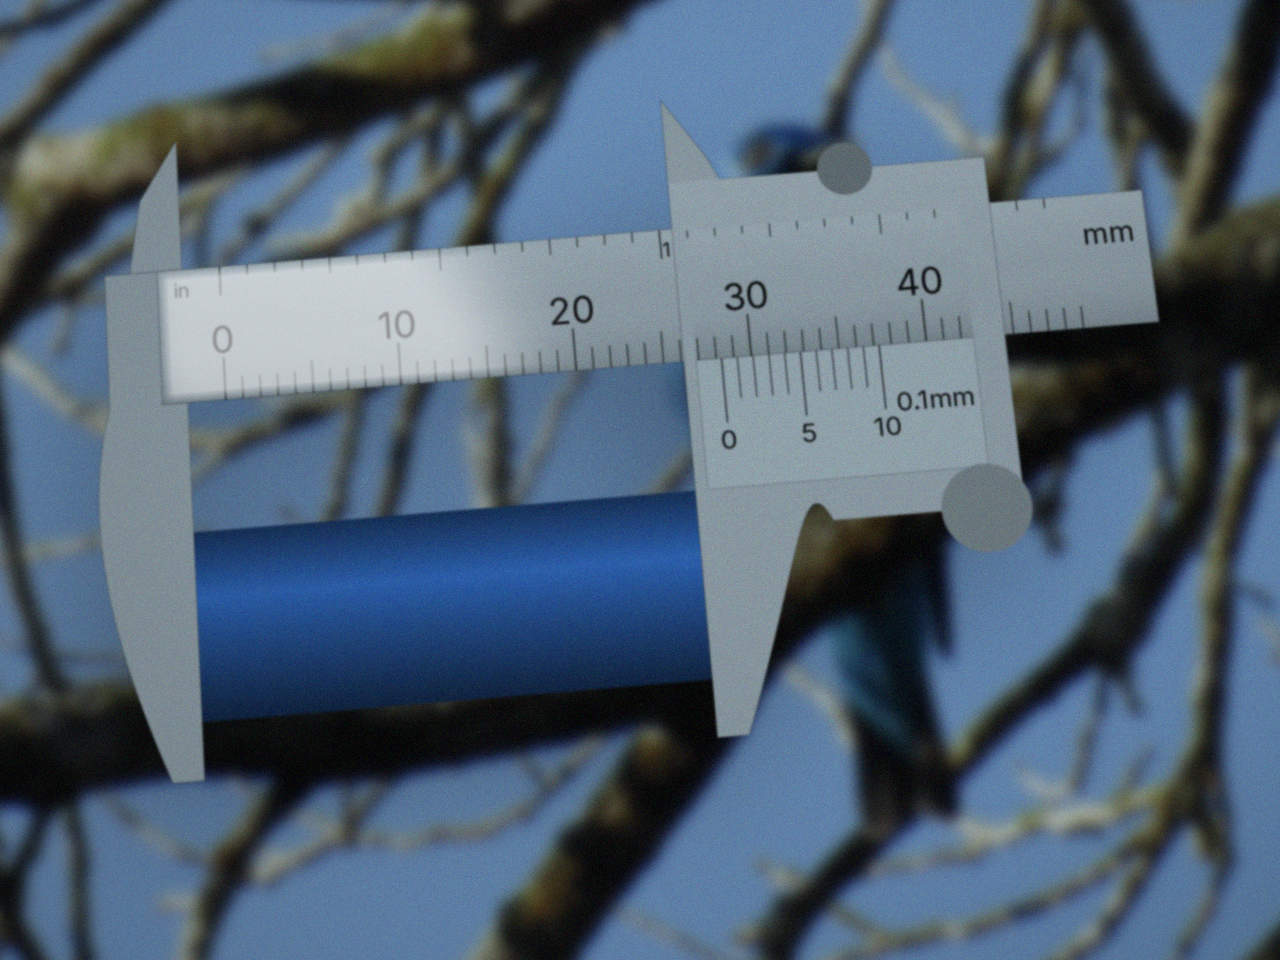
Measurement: 28.3,mm
